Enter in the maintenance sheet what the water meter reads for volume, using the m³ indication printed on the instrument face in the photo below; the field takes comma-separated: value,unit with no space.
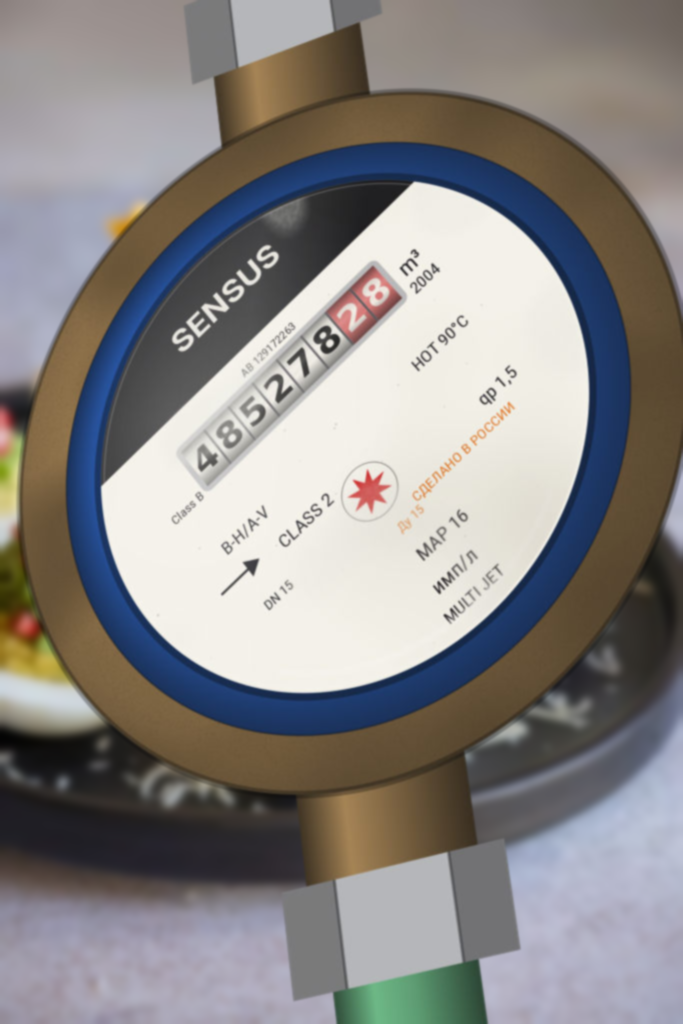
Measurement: 485278.28,m³
